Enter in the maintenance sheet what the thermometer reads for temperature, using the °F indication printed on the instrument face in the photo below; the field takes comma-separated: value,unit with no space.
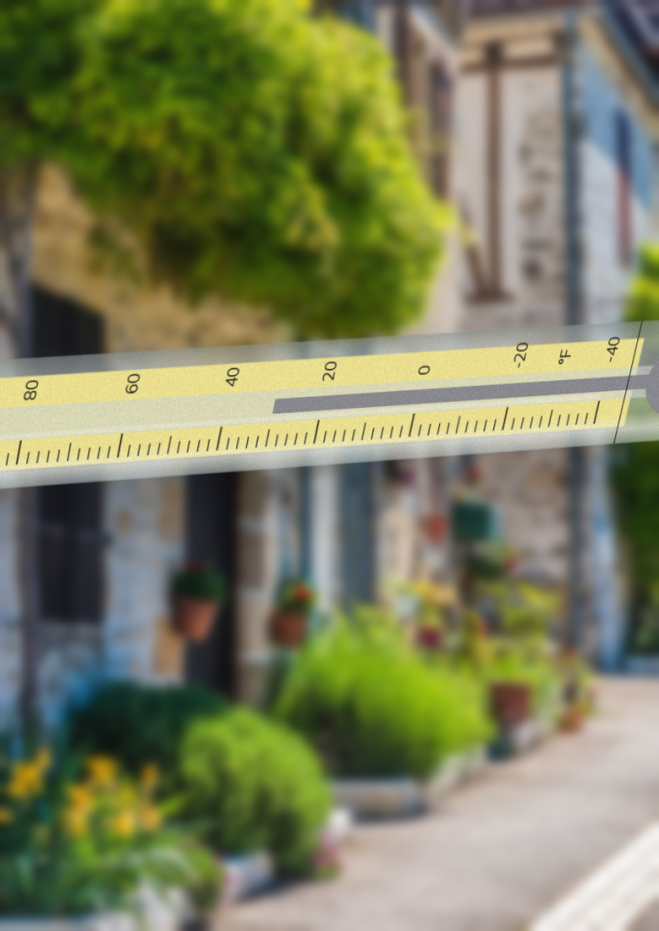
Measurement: 30,°F
